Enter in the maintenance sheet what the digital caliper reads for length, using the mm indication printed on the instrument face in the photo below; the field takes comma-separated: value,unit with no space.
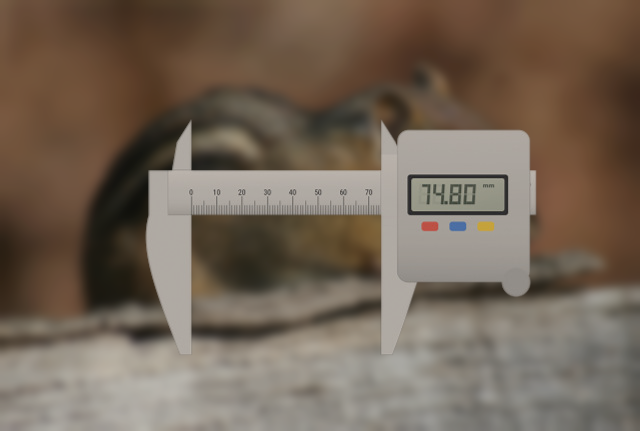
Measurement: 74.80,mm
